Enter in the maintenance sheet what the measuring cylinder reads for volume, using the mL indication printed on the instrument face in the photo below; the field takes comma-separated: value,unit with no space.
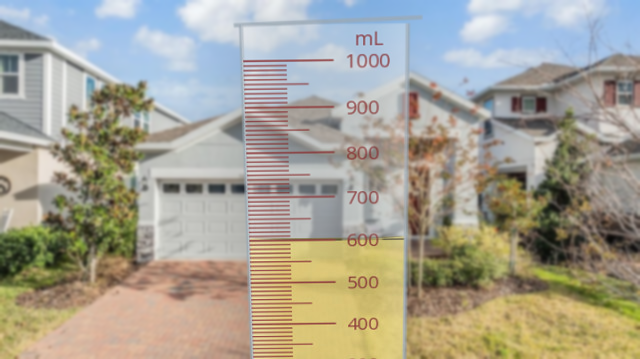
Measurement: 600,mL
